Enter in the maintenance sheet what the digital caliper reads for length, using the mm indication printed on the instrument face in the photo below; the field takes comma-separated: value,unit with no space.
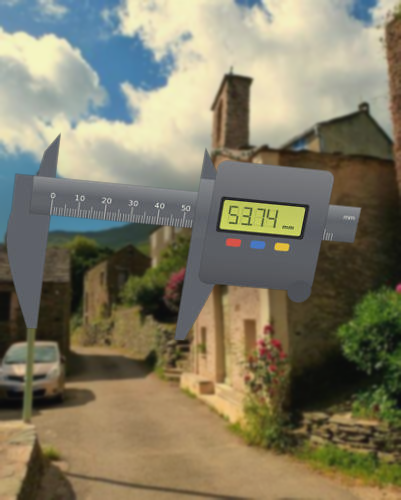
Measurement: 53.74,mm
